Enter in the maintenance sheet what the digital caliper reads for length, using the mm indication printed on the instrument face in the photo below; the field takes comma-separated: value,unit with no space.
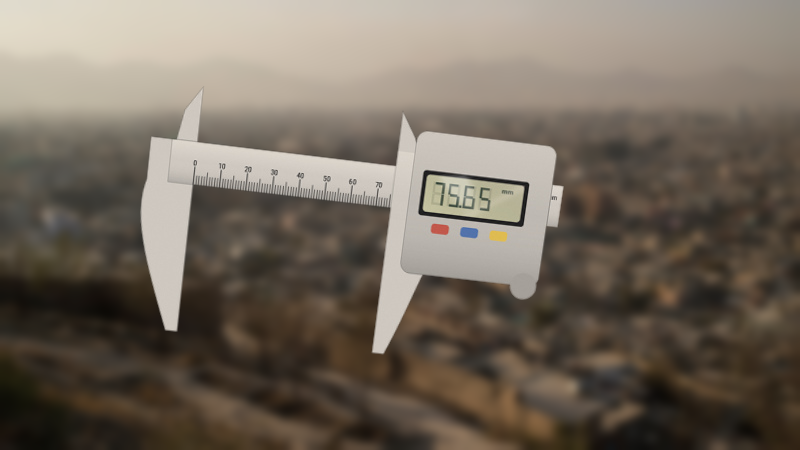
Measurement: 75.65,mm
